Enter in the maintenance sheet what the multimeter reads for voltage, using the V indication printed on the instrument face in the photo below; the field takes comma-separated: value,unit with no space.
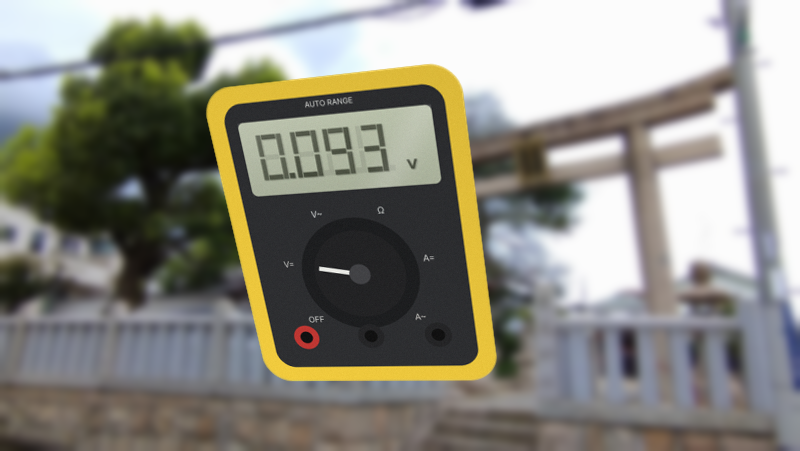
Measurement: 0.093,V
